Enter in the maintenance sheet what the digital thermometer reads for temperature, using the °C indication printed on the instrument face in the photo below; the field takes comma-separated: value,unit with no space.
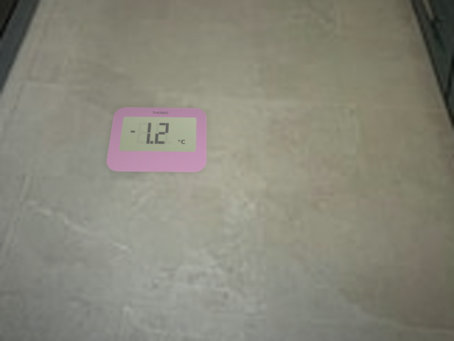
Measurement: -1.2,°C
